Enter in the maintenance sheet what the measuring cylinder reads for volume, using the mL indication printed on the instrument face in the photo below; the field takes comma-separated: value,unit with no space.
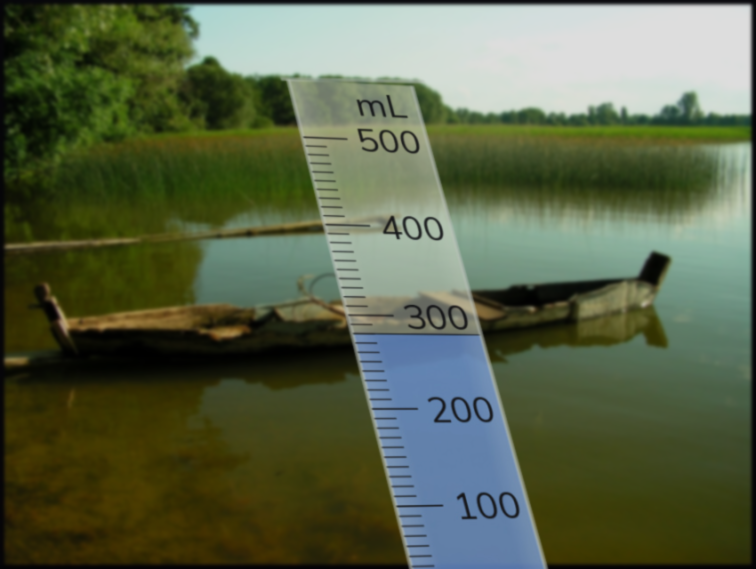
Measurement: 280,mL
